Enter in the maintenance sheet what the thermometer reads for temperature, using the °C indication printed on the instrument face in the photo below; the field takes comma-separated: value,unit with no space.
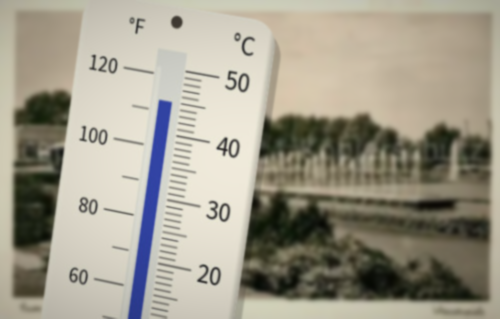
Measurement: 45,°C
